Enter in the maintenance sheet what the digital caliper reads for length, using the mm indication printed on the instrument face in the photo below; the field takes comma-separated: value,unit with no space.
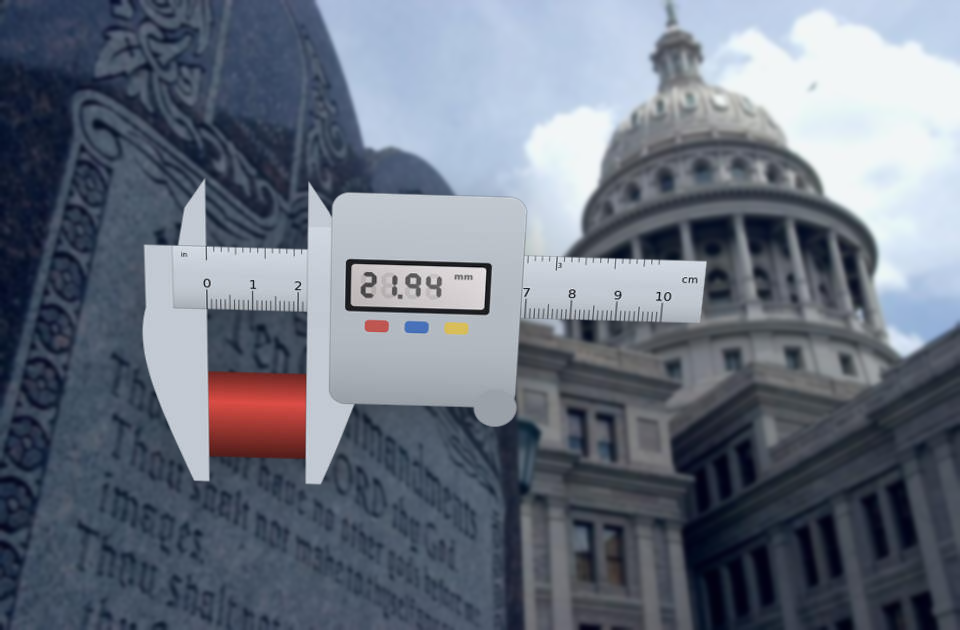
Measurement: 21.94,mm
